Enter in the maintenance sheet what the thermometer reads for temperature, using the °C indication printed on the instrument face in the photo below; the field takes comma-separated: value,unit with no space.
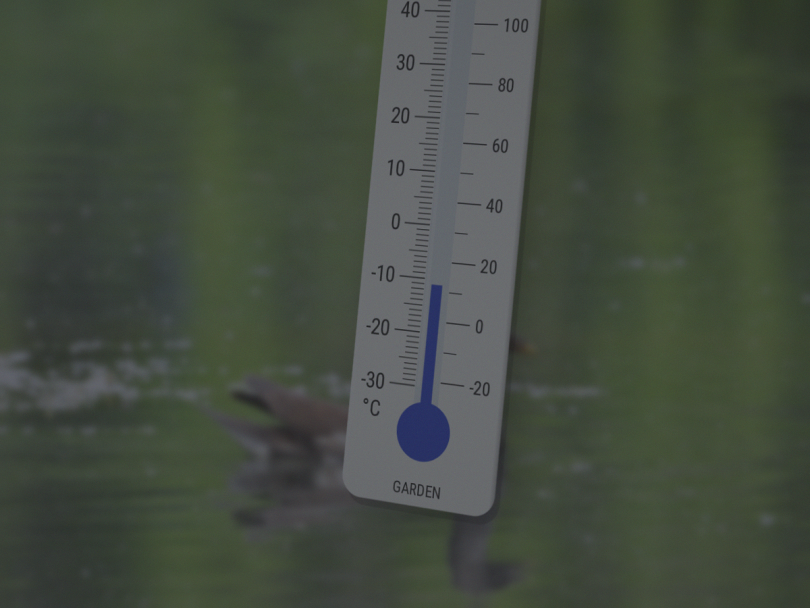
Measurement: -11,°C
